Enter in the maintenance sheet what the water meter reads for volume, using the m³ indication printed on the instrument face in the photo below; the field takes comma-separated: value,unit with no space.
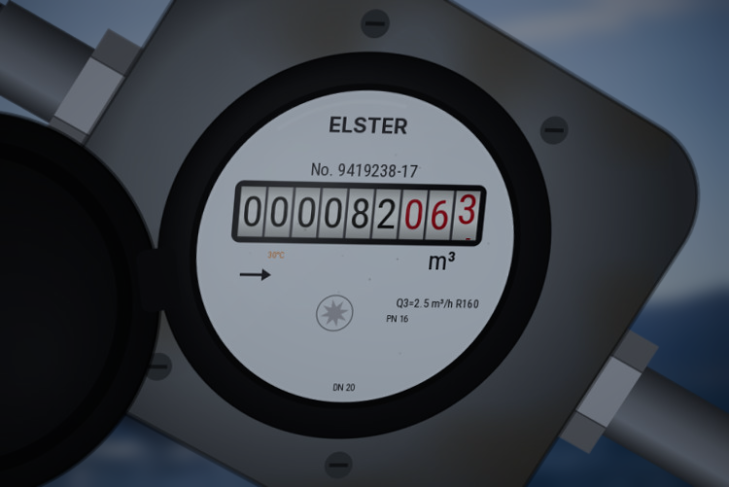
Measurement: 82.063,m³
